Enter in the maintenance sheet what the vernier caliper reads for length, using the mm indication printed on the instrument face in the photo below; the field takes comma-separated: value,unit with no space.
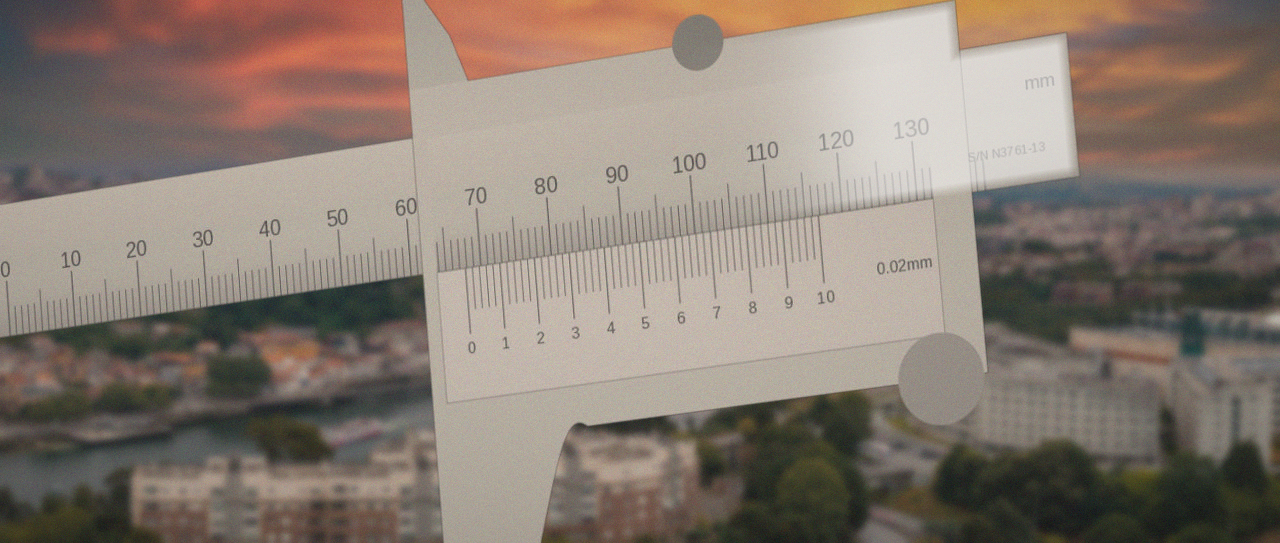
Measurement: 67.8,mm
